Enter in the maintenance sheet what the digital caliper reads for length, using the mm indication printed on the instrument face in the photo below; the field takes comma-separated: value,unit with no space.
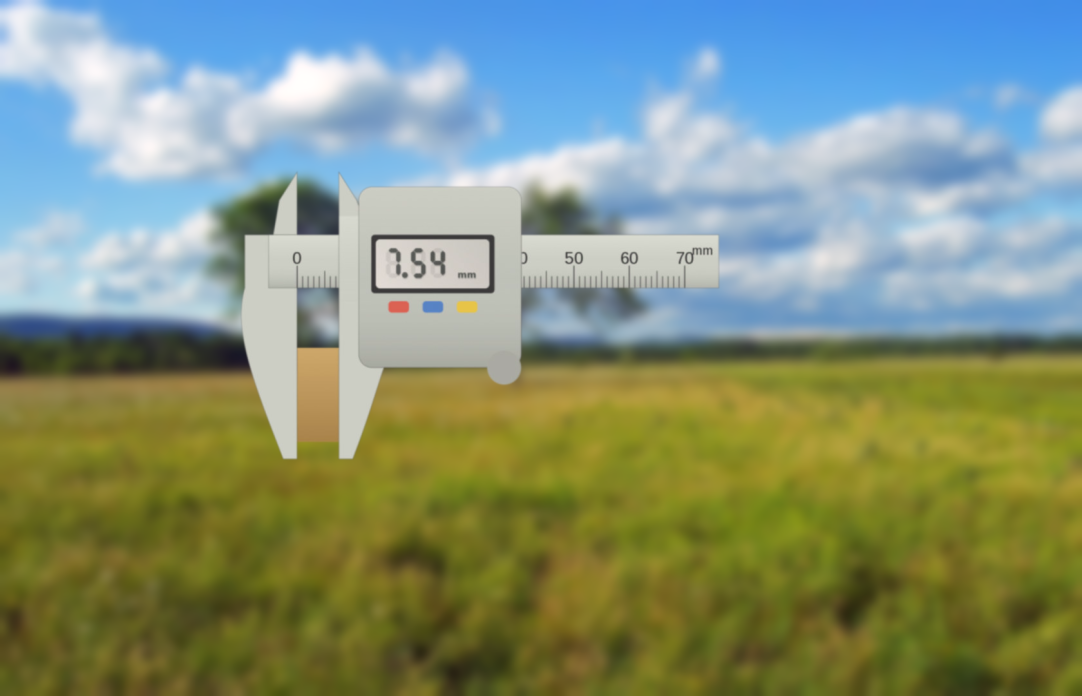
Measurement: 7.54,mm
